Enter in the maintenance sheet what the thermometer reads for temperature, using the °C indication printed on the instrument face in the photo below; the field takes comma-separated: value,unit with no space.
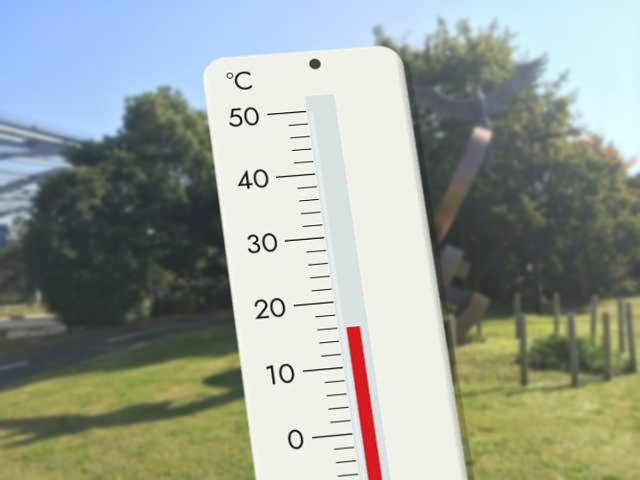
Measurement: 16,°C
